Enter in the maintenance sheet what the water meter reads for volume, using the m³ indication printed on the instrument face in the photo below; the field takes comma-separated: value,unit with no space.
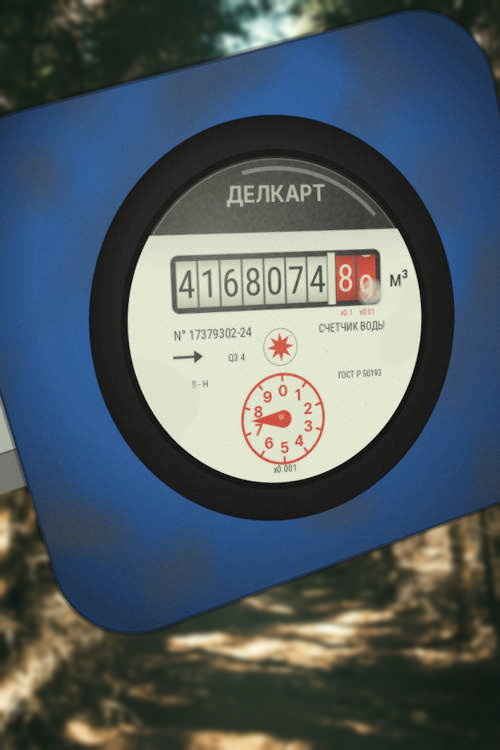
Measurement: 4168074.887,m³
